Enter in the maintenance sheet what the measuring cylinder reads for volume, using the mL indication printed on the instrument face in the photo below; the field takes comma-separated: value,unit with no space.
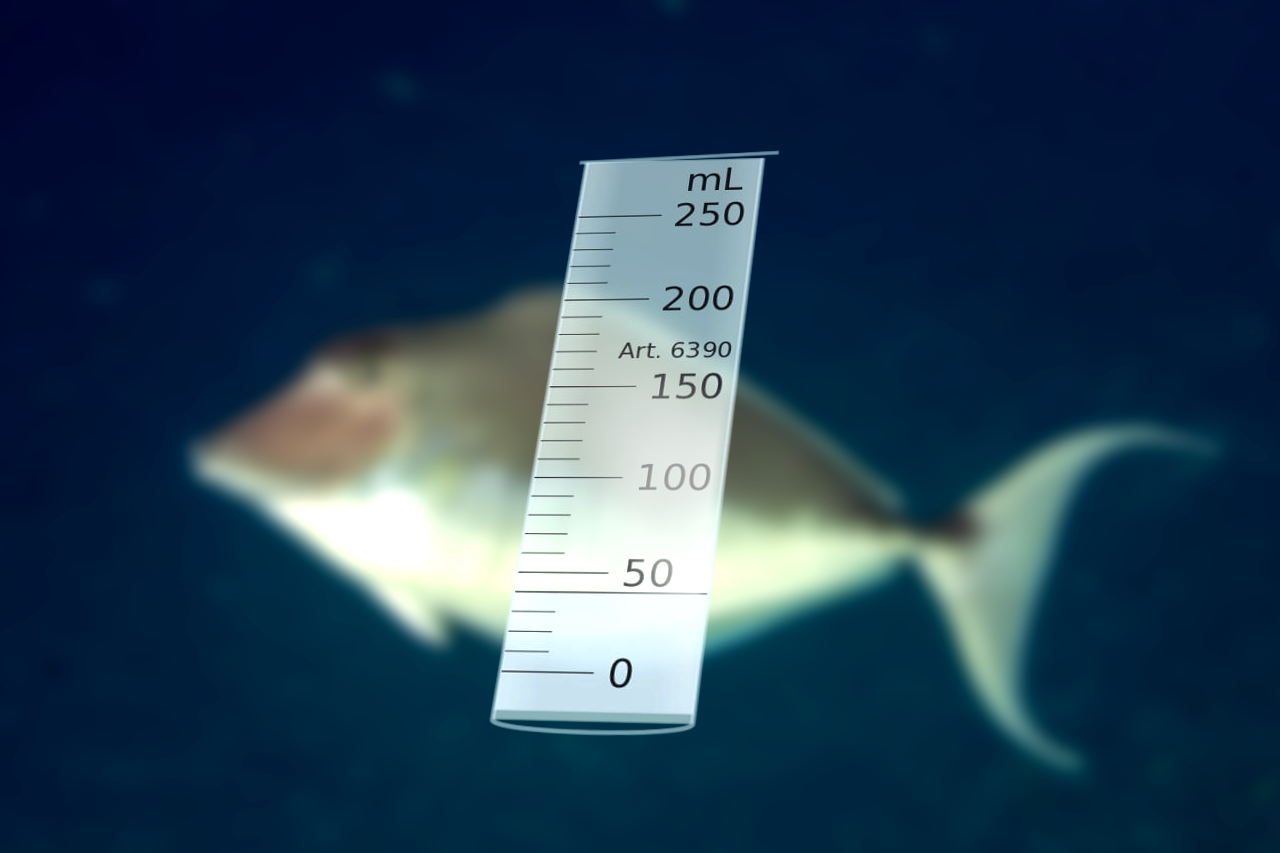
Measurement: 40,mL
